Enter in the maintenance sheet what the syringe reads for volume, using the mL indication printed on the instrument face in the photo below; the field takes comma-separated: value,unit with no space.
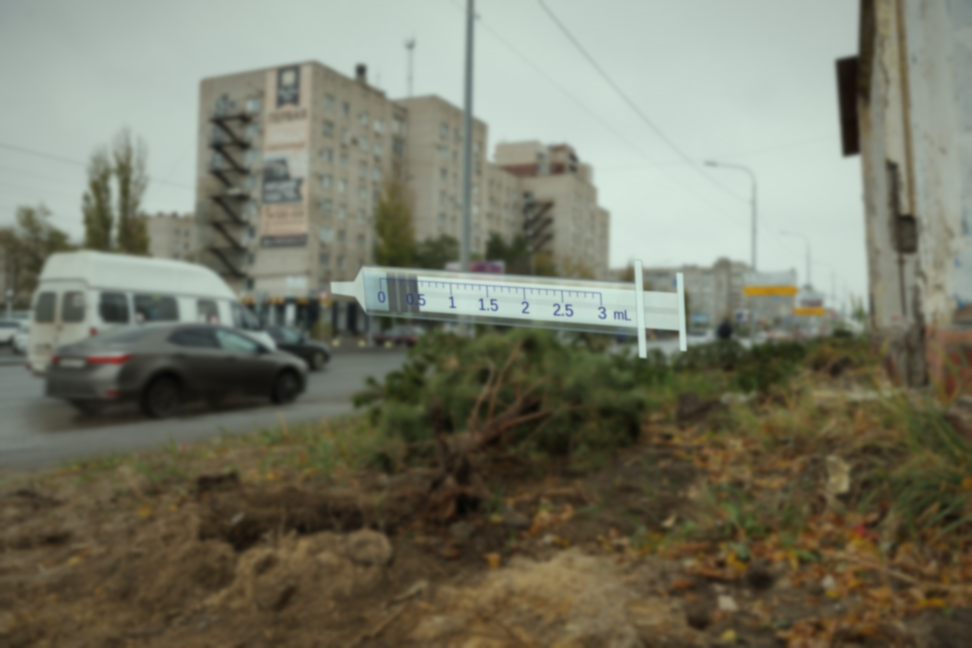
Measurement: 0.1,mL
